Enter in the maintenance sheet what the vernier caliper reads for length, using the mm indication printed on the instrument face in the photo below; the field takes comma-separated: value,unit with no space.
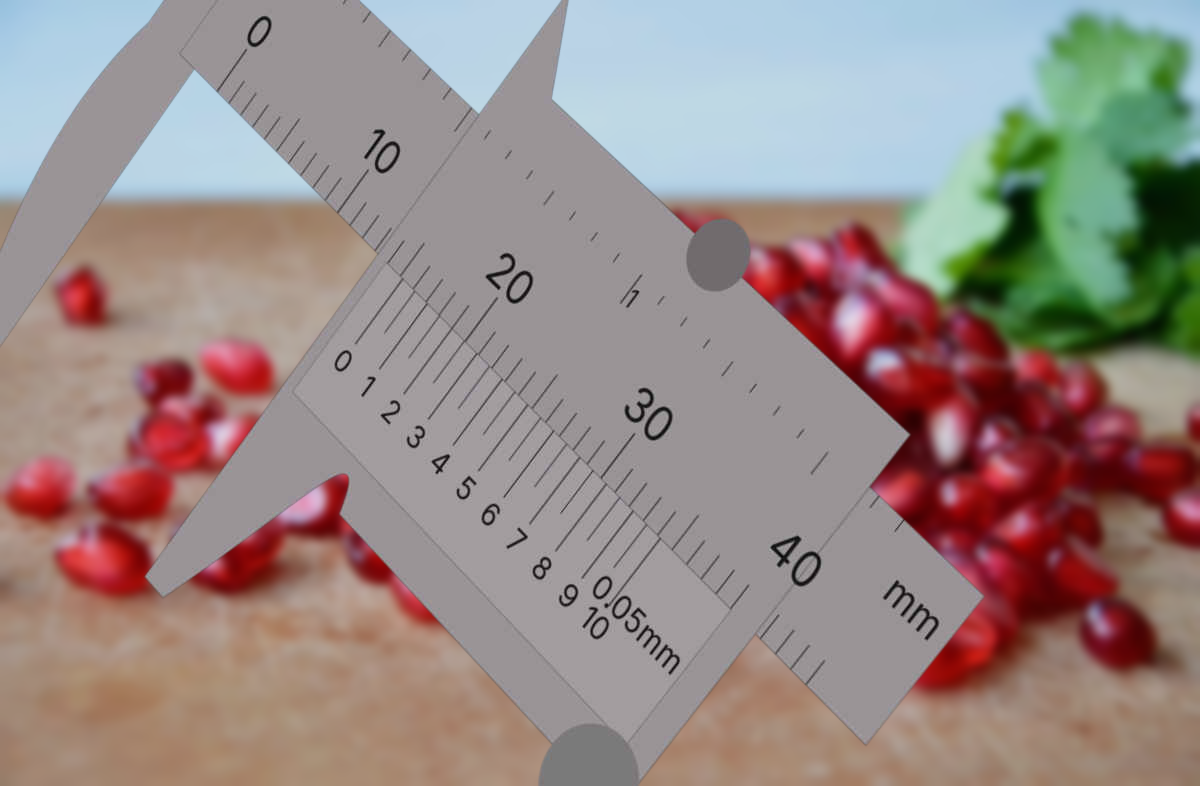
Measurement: 15.2,mm
